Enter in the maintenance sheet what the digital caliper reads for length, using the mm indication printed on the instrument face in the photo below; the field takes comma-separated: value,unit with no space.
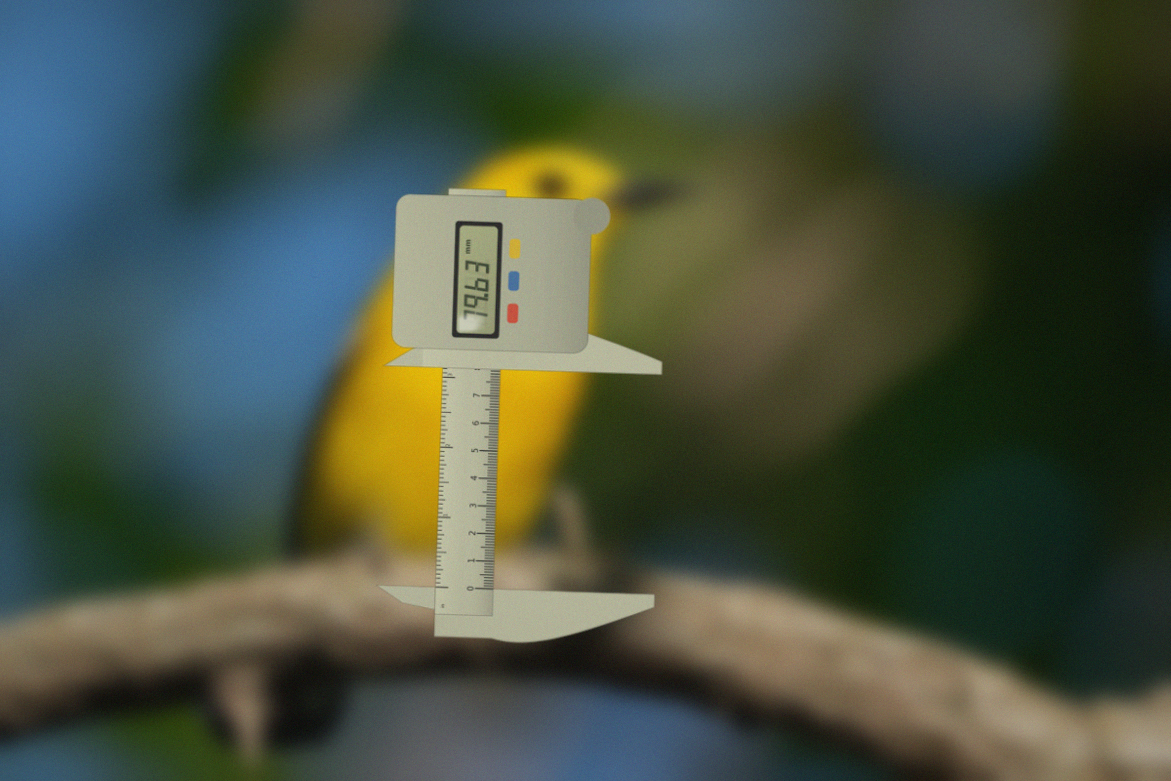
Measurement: 79.63,mm
